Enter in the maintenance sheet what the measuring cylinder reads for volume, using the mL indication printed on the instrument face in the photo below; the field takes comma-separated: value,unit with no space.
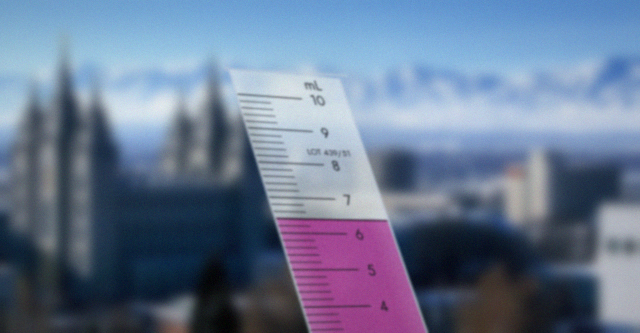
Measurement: 6.4,mL
